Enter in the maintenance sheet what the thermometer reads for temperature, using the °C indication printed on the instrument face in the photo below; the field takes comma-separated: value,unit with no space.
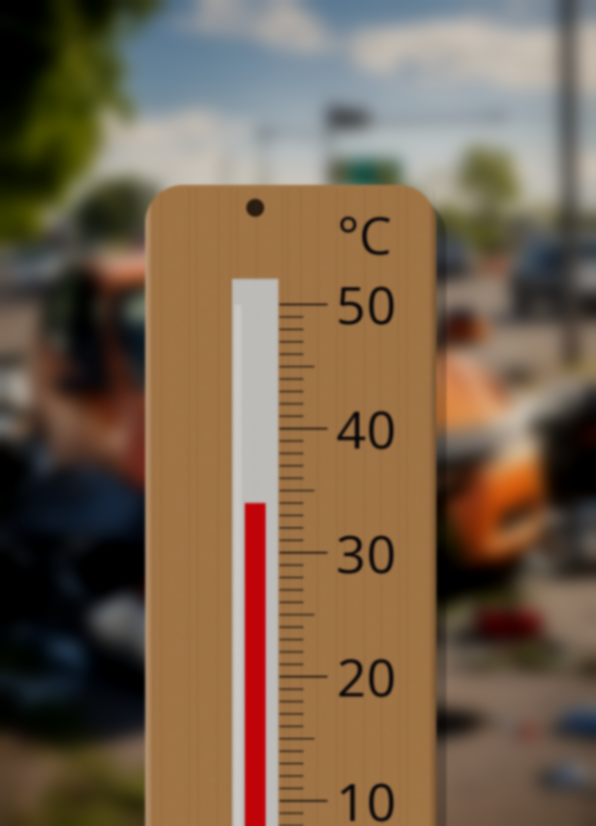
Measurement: 34,°C
